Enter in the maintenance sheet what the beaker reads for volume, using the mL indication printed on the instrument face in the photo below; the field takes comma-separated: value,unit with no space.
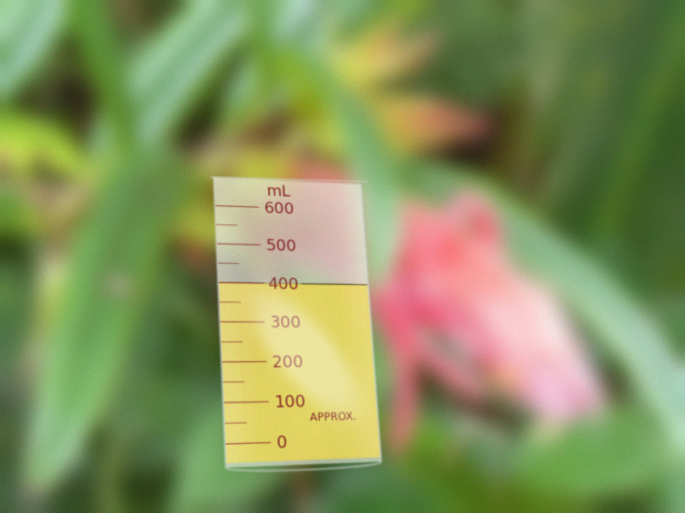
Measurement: 400,mL
